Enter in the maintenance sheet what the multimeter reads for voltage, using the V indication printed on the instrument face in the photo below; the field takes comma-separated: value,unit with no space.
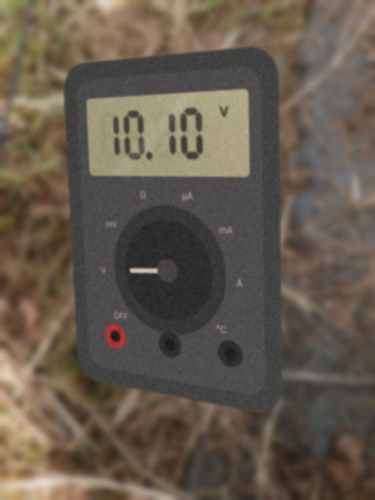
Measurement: 10.10,V
